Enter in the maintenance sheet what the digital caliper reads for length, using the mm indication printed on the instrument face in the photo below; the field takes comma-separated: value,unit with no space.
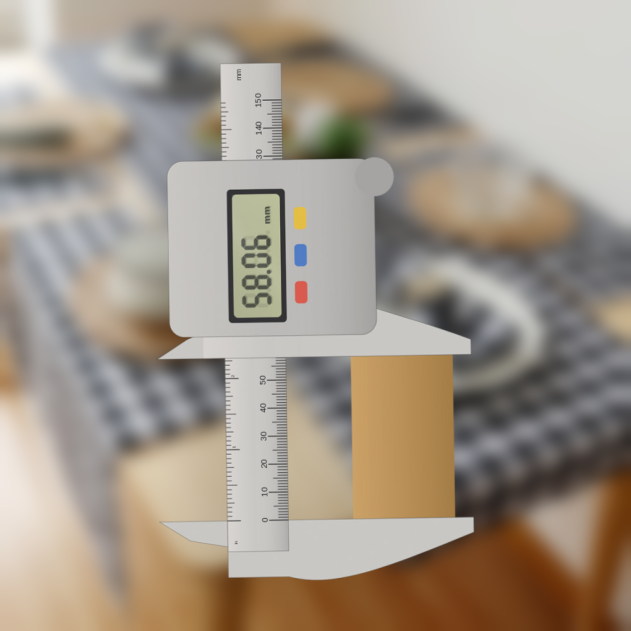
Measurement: 58.06,mm
